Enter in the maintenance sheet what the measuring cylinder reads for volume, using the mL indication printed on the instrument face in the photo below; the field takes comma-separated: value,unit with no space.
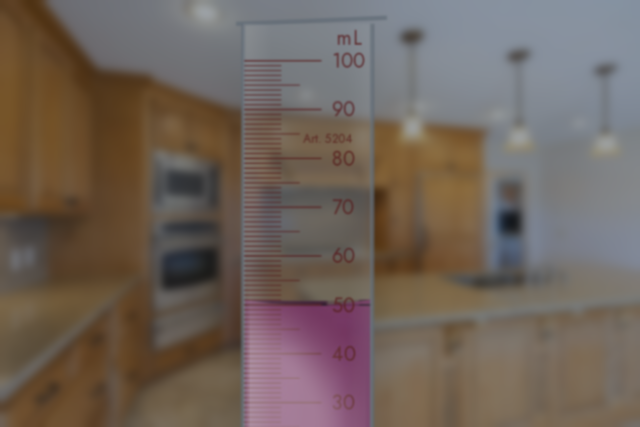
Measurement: 50,mL
